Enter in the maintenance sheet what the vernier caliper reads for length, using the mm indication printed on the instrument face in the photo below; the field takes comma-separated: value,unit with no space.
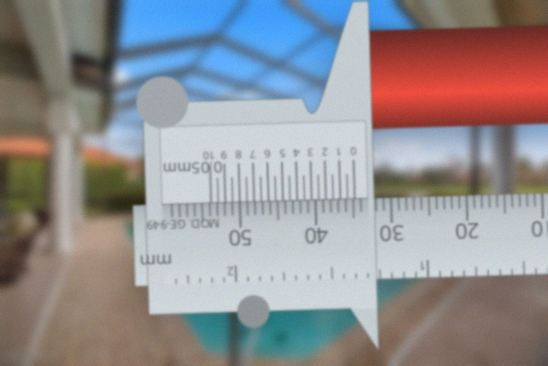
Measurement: 34.8,mm
